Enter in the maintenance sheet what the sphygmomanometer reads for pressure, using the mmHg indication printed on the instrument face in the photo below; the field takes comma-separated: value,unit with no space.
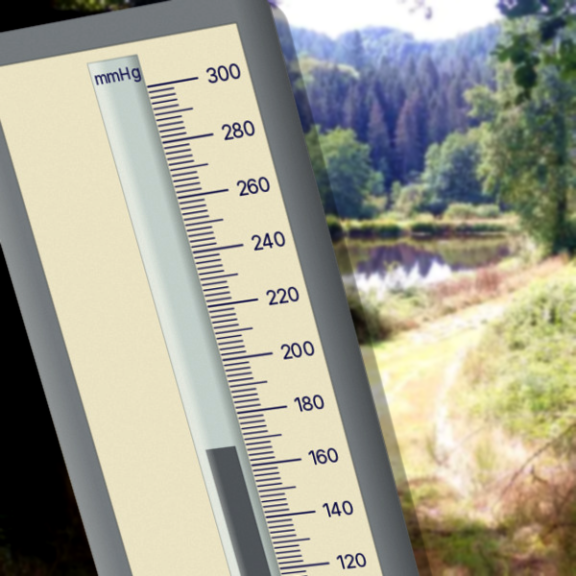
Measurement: 168,mmHg
